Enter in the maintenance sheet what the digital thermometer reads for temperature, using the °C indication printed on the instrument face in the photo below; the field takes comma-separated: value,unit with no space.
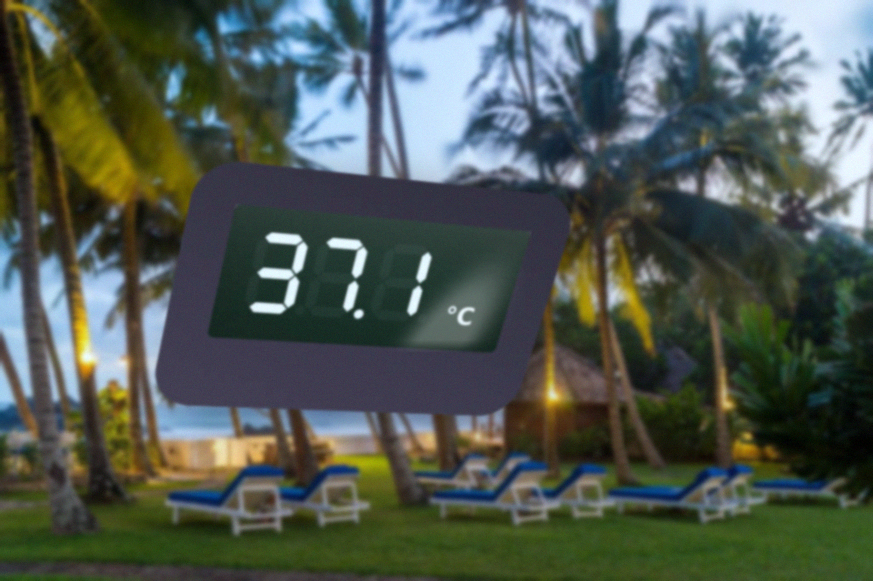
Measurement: 37.1,°C
